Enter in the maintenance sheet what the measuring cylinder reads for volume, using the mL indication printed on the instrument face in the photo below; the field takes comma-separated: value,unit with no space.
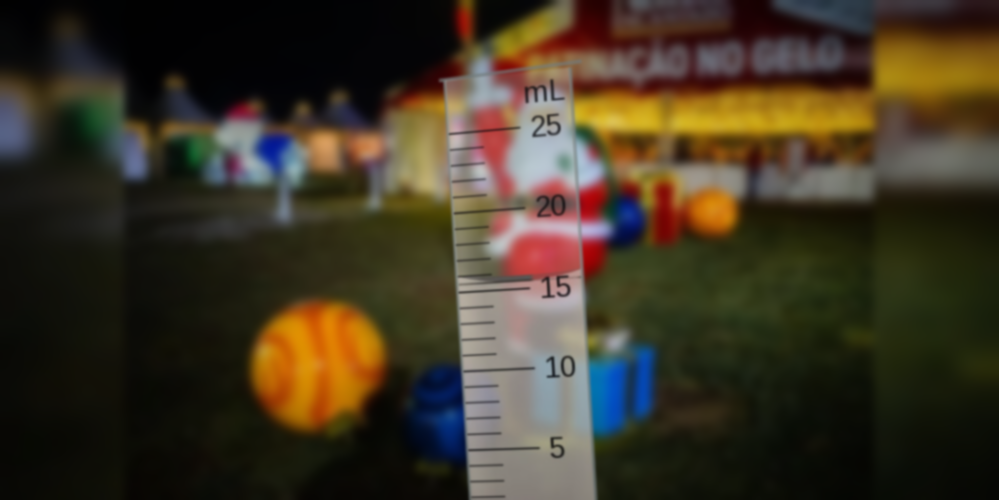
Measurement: 15.5,mL
